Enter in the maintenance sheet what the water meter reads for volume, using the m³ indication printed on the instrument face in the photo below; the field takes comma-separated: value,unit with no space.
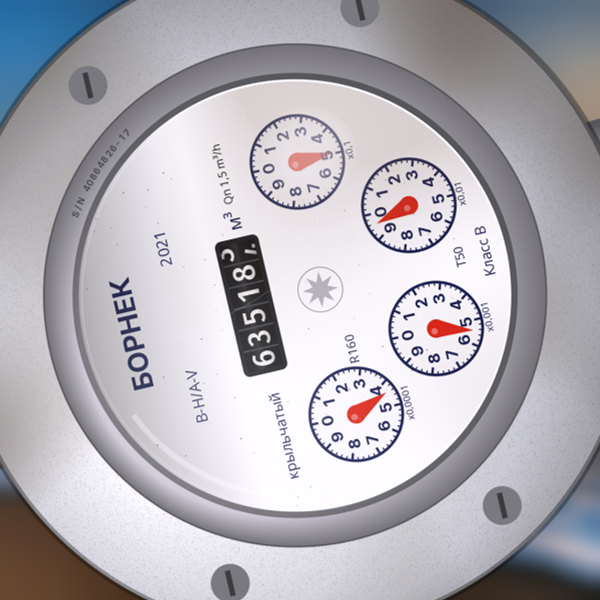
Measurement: 635183.4954,m³
